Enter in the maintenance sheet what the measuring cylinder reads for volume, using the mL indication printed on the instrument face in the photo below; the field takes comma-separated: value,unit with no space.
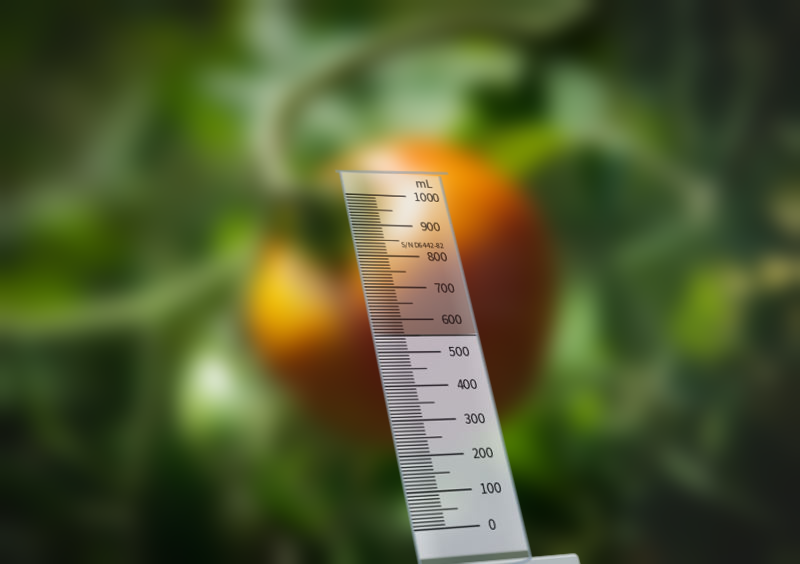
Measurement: 550,mL
